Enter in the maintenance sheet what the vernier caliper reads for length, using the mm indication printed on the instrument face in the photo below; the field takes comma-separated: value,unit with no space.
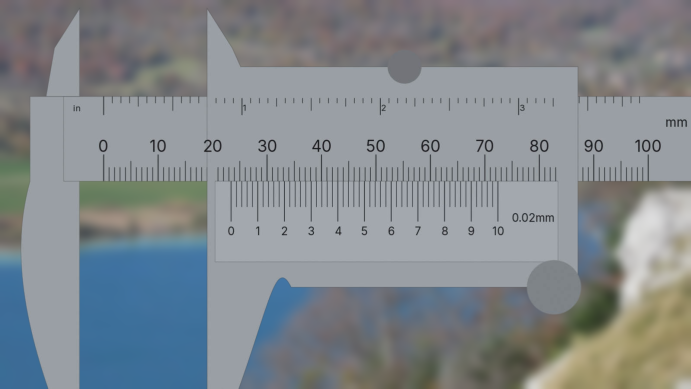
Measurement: 23.4,mm
